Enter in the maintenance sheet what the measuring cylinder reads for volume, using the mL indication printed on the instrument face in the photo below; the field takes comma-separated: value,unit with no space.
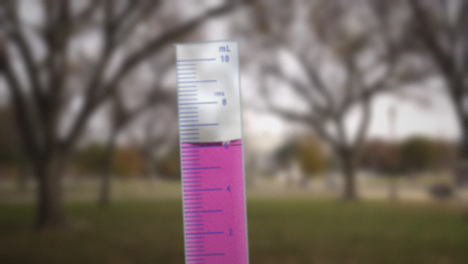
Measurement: 6,mL
